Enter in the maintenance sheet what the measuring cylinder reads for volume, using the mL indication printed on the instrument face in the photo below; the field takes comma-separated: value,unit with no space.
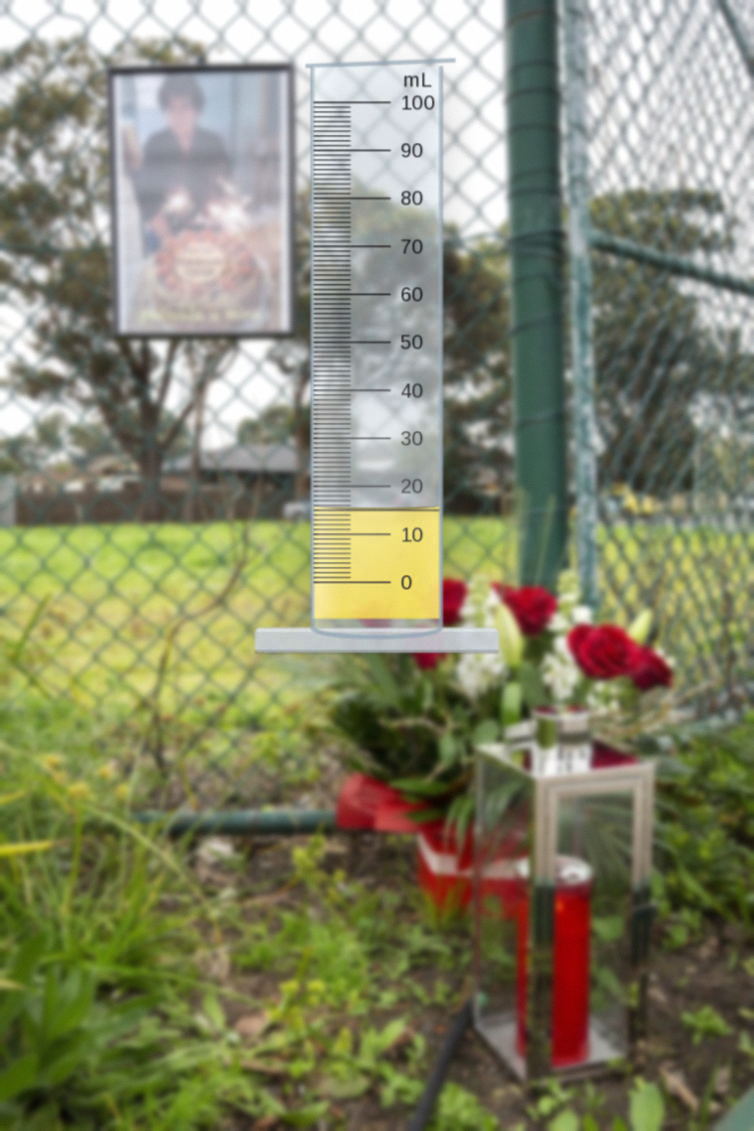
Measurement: 15,mL
